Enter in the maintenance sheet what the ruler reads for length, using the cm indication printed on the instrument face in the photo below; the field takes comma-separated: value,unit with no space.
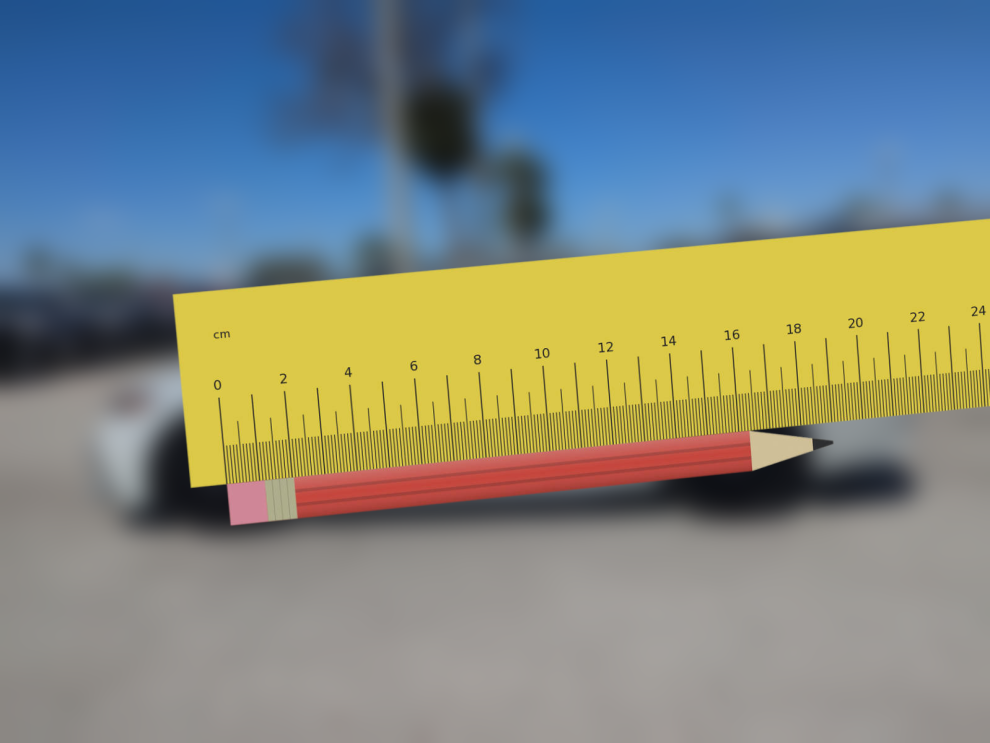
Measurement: 19,cm
